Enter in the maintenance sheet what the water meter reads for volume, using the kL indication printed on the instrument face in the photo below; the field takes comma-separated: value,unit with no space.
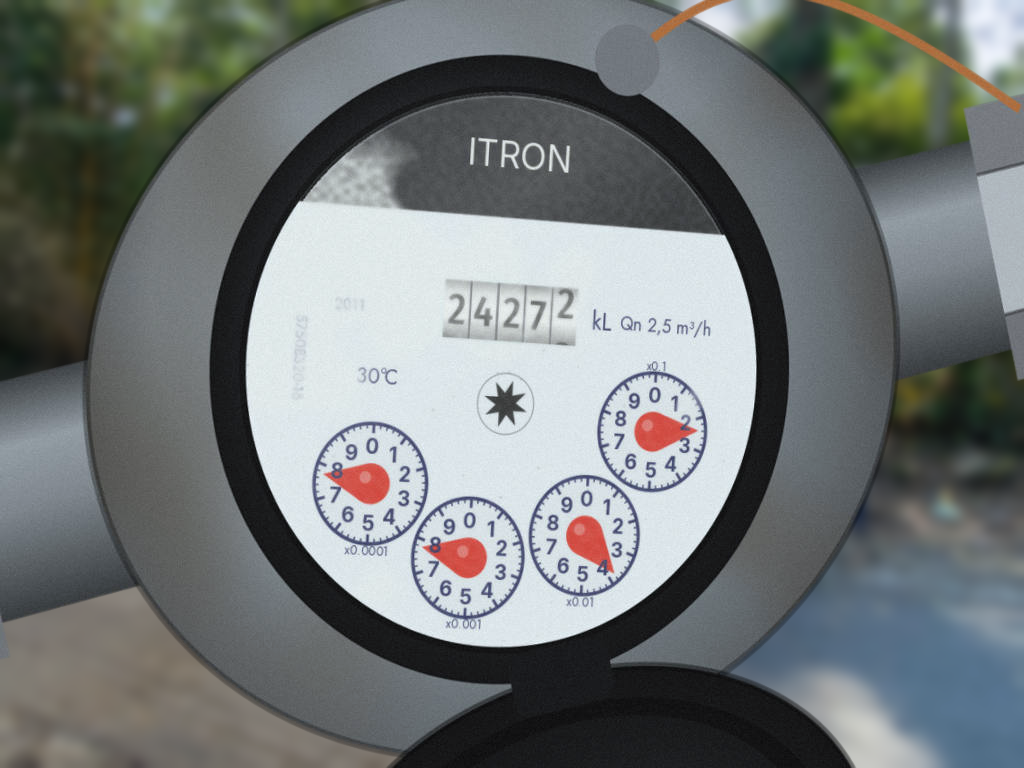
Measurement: 24272.2377,kL
